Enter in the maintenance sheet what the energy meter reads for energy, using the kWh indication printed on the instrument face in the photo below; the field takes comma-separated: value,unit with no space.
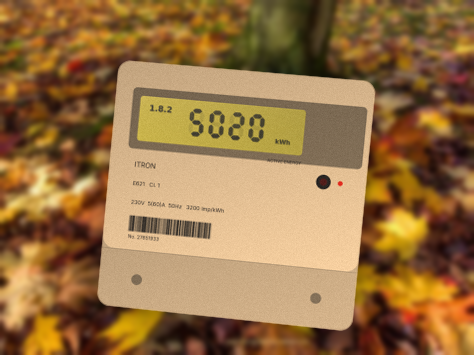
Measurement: 5020,kWh
